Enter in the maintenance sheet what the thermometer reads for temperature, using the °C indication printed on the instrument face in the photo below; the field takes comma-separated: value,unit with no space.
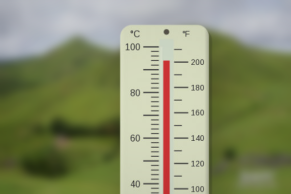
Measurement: 94,°C
